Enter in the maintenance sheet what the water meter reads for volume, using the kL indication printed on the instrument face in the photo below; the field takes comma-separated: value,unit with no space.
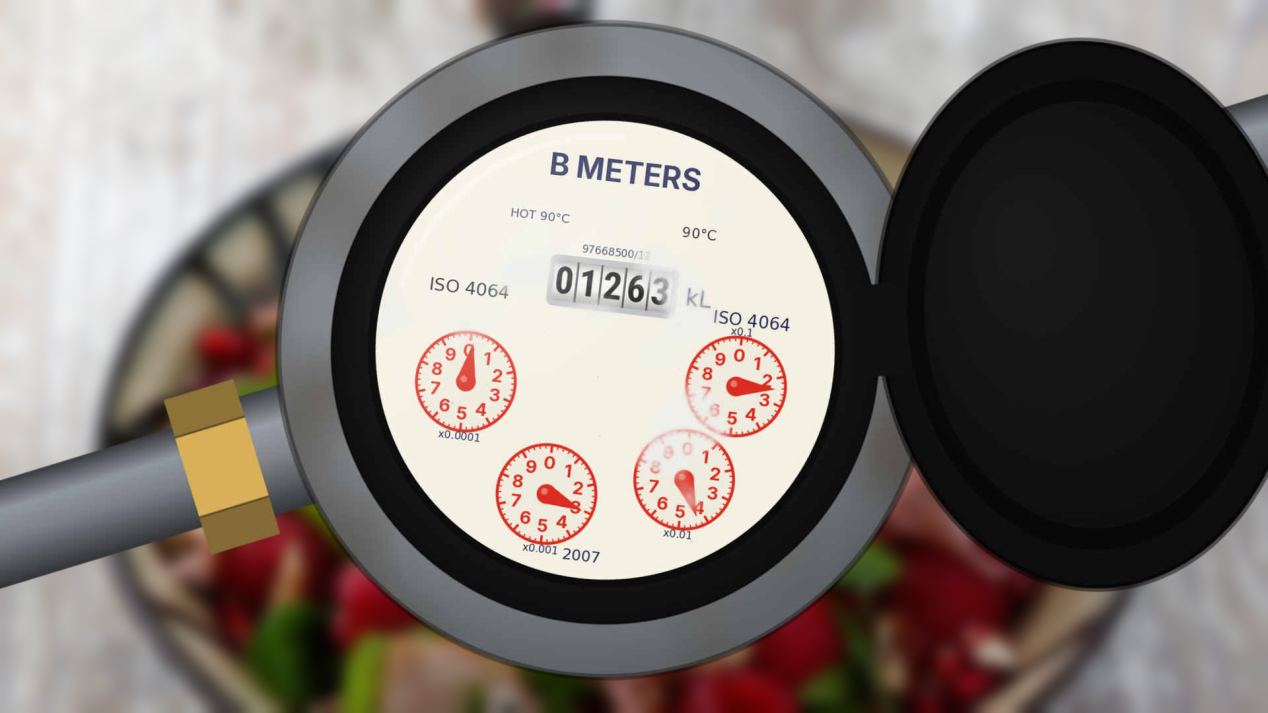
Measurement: 1263.2430,kL
